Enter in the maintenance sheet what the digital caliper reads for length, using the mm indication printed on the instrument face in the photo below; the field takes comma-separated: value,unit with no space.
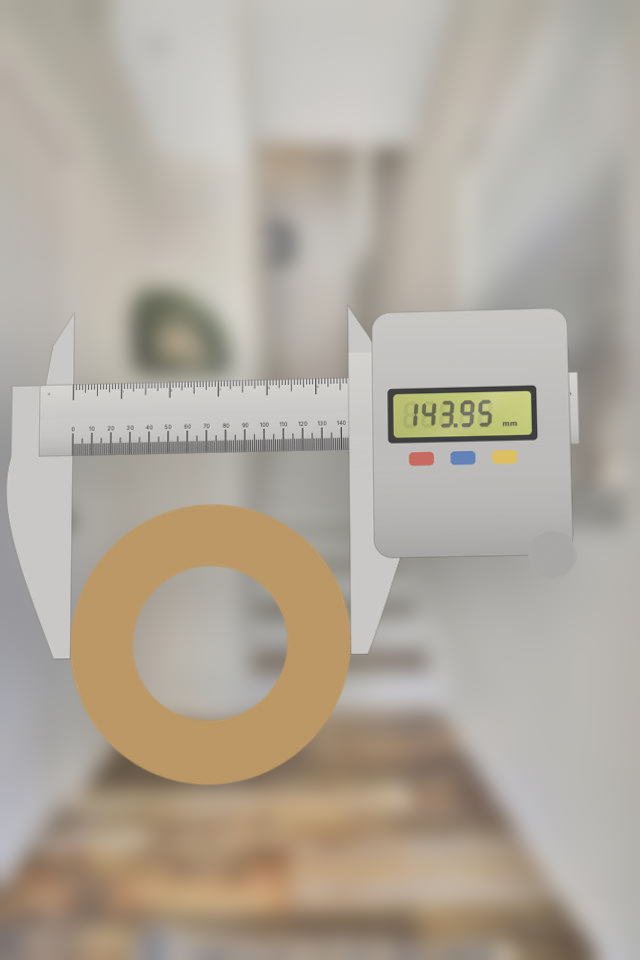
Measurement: 143.95,mm
